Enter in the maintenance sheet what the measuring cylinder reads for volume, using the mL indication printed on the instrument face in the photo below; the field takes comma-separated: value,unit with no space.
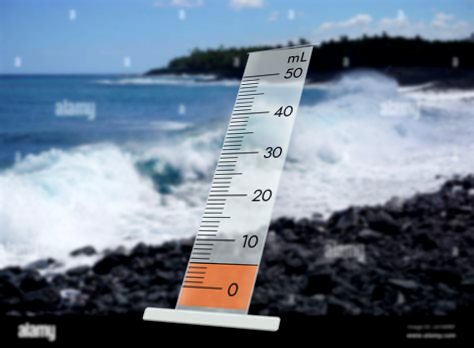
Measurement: 5,mL
